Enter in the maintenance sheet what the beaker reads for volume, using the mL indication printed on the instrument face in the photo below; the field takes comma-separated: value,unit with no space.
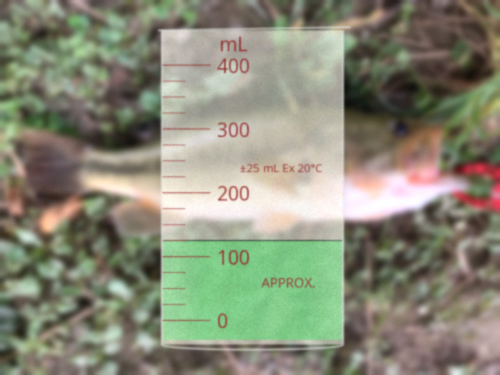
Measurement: 125,mL
